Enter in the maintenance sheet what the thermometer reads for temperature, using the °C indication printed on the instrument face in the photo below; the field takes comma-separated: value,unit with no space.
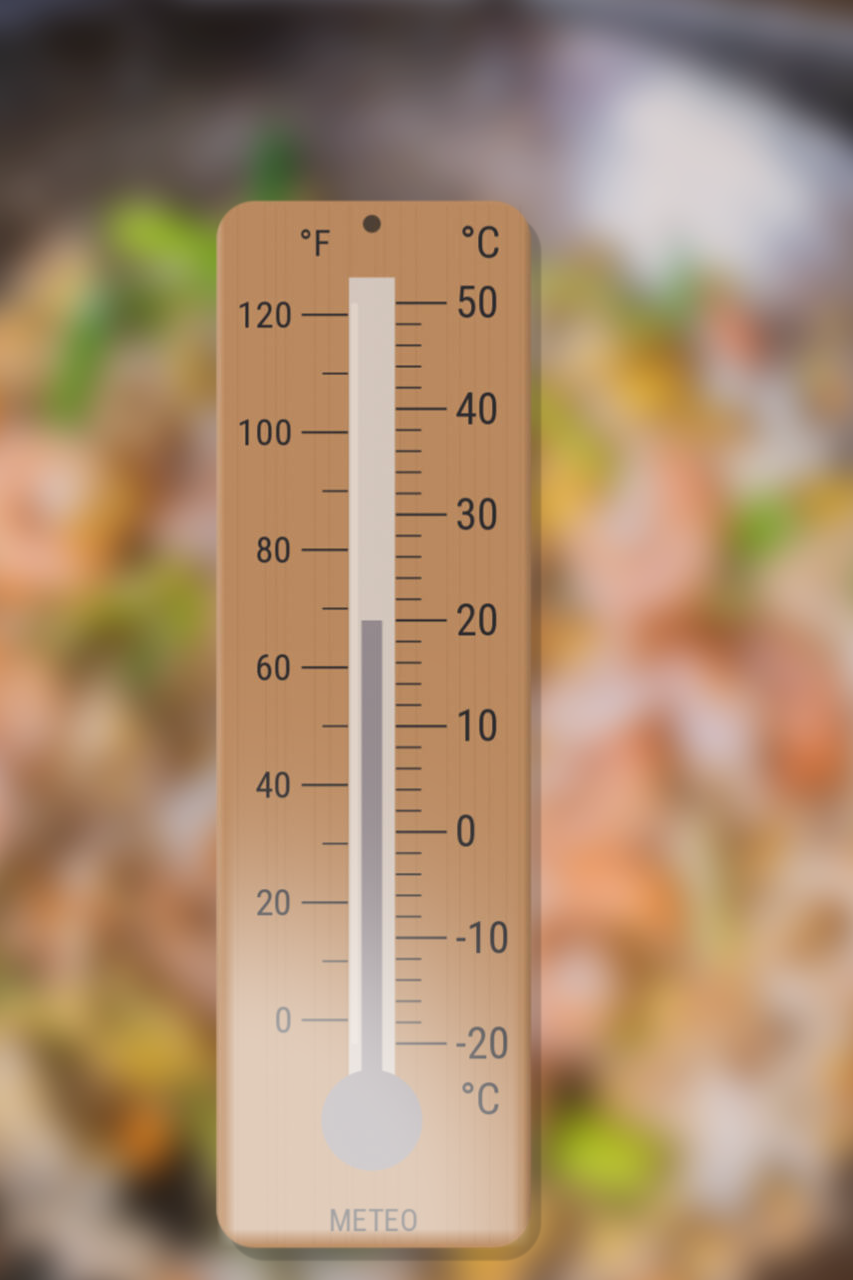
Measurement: 20,°C
